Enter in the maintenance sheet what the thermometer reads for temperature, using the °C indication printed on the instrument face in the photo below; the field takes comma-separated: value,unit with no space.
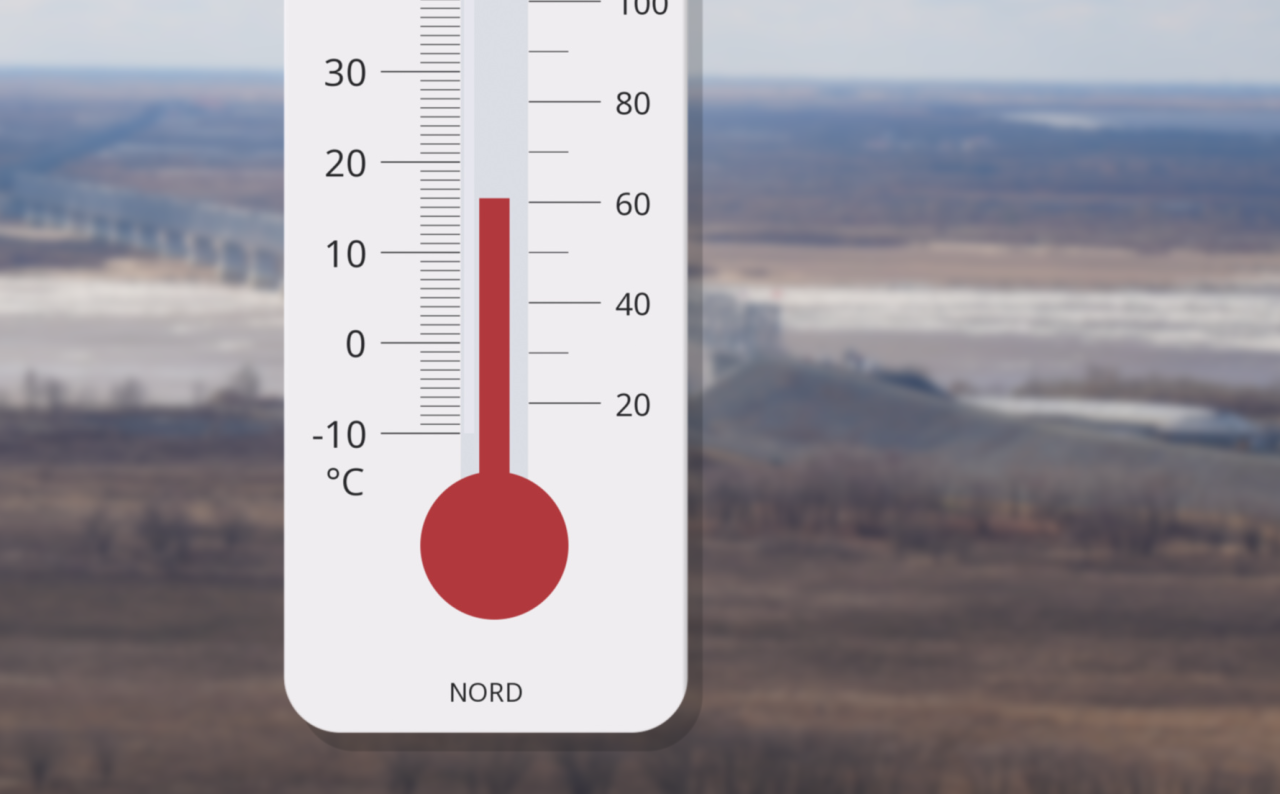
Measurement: 16,°C
